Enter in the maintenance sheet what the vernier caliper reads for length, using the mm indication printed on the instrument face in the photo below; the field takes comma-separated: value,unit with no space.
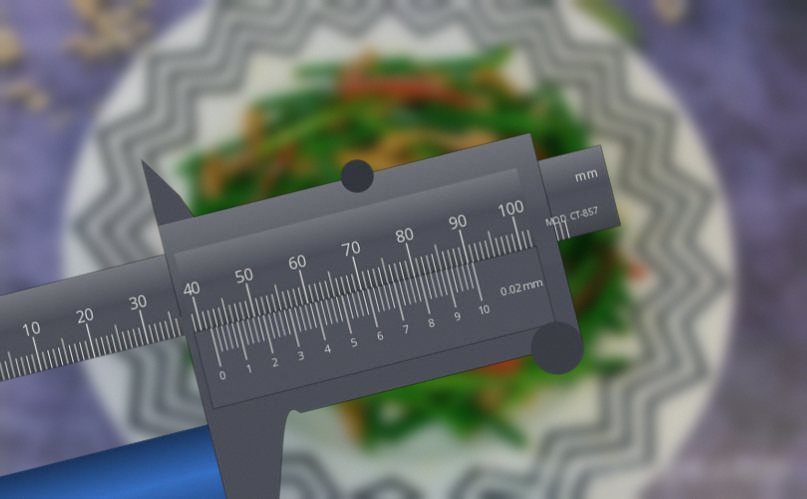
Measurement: 41.8,mm
